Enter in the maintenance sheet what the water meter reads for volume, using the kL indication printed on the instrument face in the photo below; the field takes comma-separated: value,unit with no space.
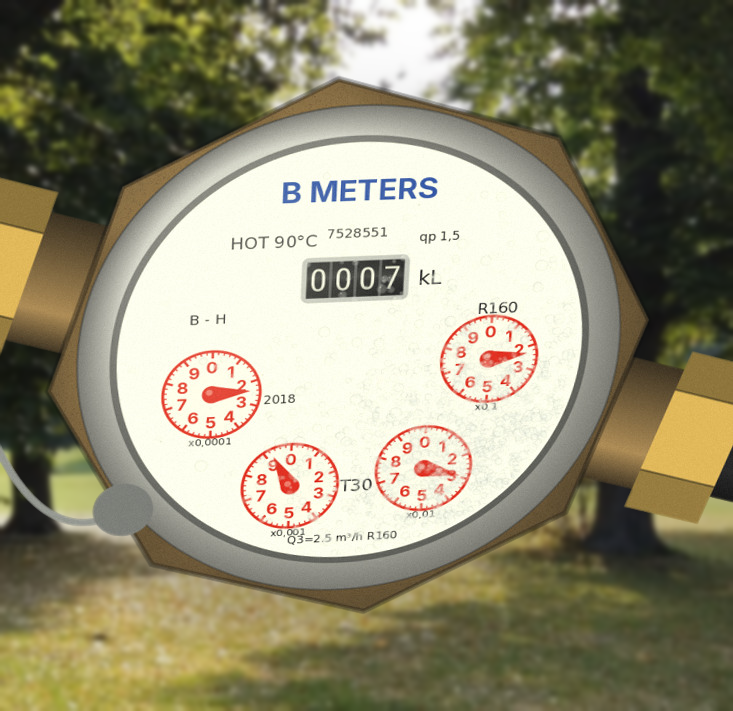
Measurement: 7.2292,kL
